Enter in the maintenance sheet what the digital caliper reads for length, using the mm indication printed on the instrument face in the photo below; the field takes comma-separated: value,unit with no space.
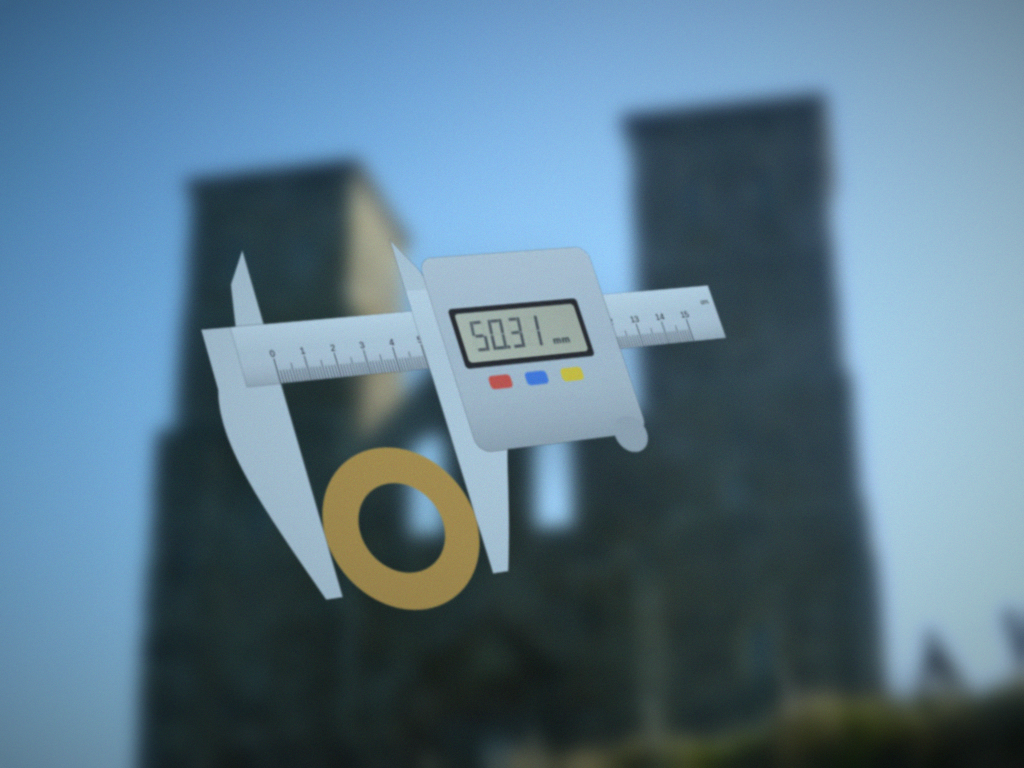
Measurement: 50.31,mm
